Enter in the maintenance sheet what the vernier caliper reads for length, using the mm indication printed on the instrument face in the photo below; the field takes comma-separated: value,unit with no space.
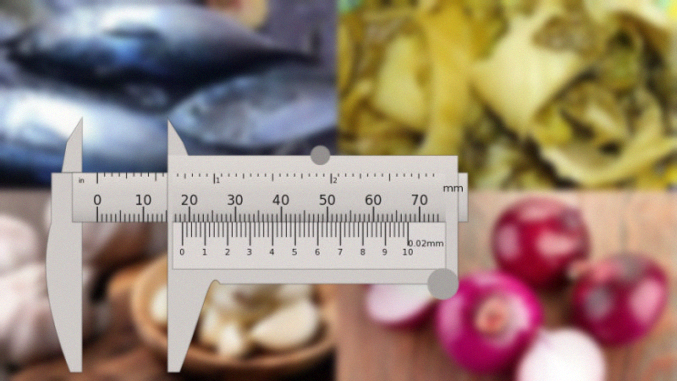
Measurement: 18.5,mm
